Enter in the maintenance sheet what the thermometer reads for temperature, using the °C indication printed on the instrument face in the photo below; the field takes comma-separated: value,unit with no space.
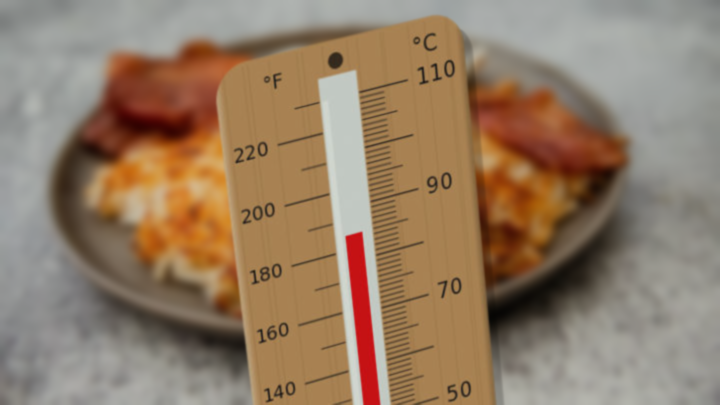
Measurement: 85,°C
